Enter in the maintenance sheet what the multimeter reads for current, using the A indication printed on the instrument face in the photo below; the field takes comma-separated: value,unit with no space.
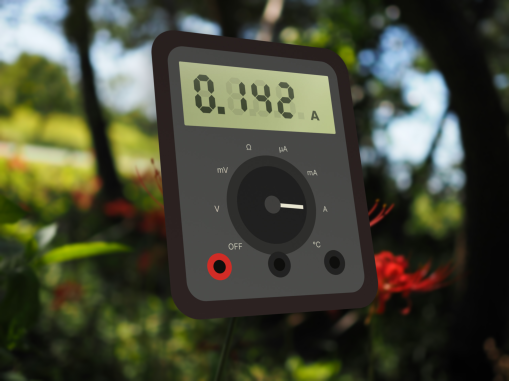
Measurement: 0.142,A
